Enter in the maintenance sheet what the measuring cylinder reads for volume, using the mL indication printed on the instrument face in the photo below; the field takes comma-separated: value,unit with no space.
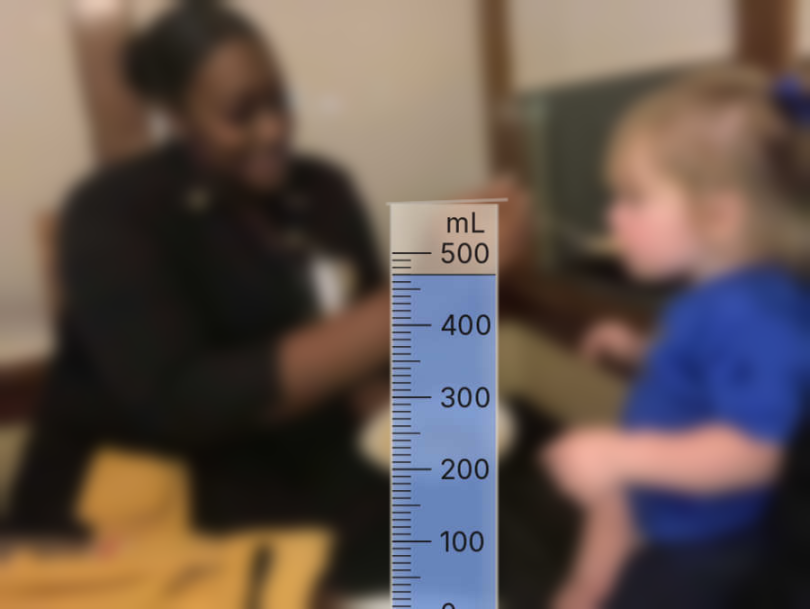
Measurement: 470,mL
